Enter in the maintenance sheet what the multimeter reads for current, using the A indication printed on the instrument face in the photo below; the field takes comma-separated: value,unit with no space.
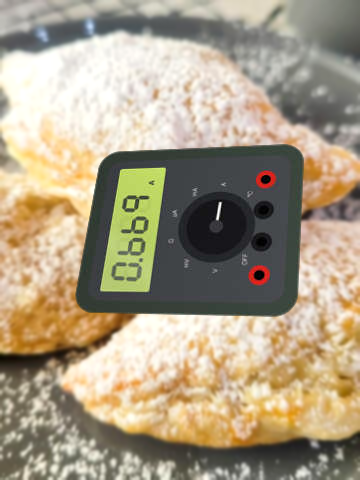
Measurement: 0.669,A
